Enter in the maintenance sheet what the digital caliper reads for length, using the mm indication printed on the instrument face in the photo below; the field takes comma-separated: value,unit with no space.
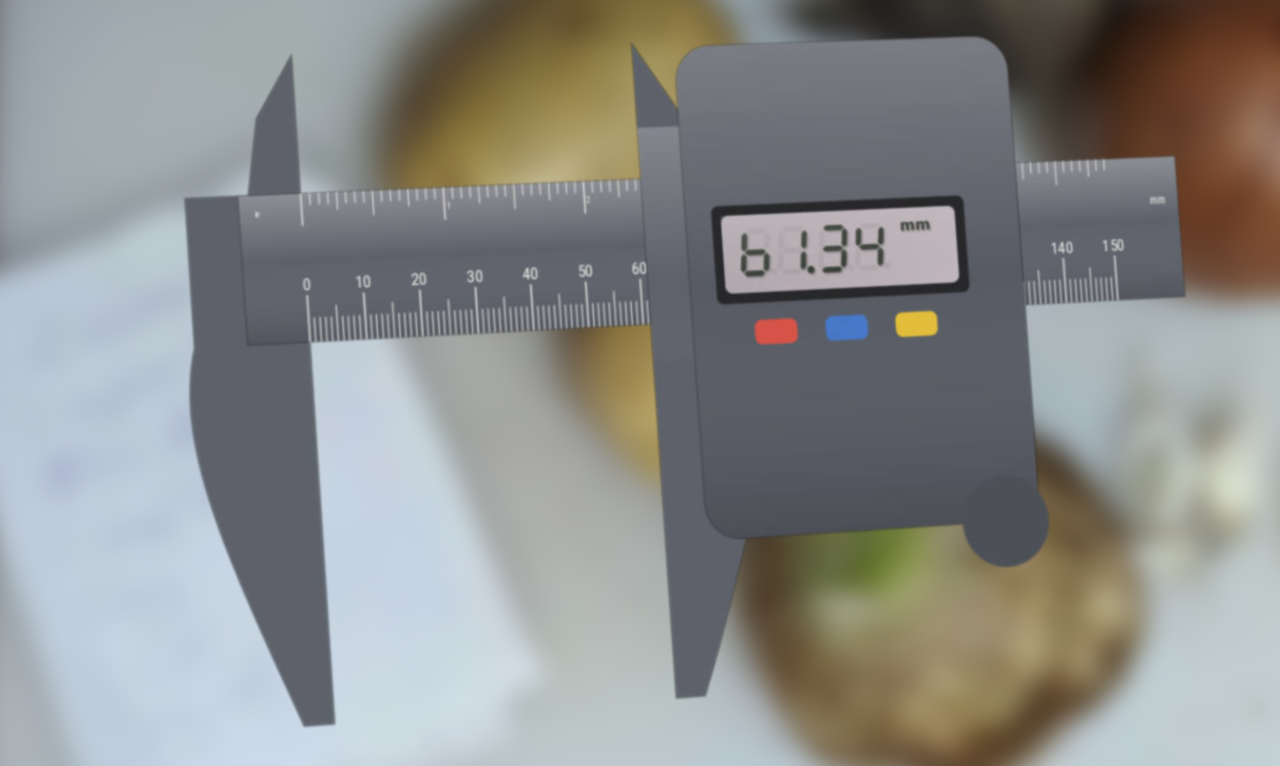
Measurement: 61.34,mm
